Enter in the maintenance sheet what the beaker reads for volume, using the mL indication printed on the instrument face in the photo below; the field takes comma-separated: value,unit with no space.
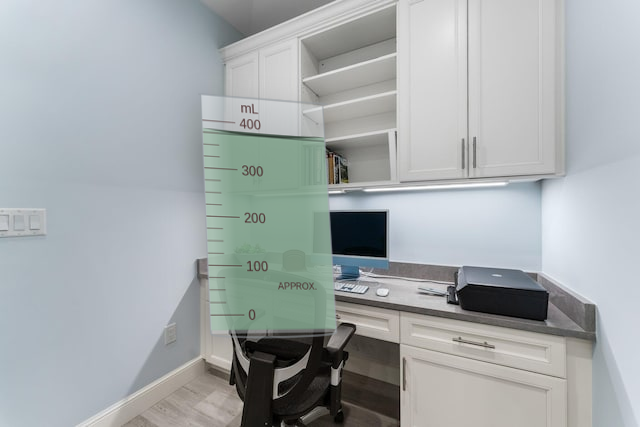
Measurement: 375,mL
